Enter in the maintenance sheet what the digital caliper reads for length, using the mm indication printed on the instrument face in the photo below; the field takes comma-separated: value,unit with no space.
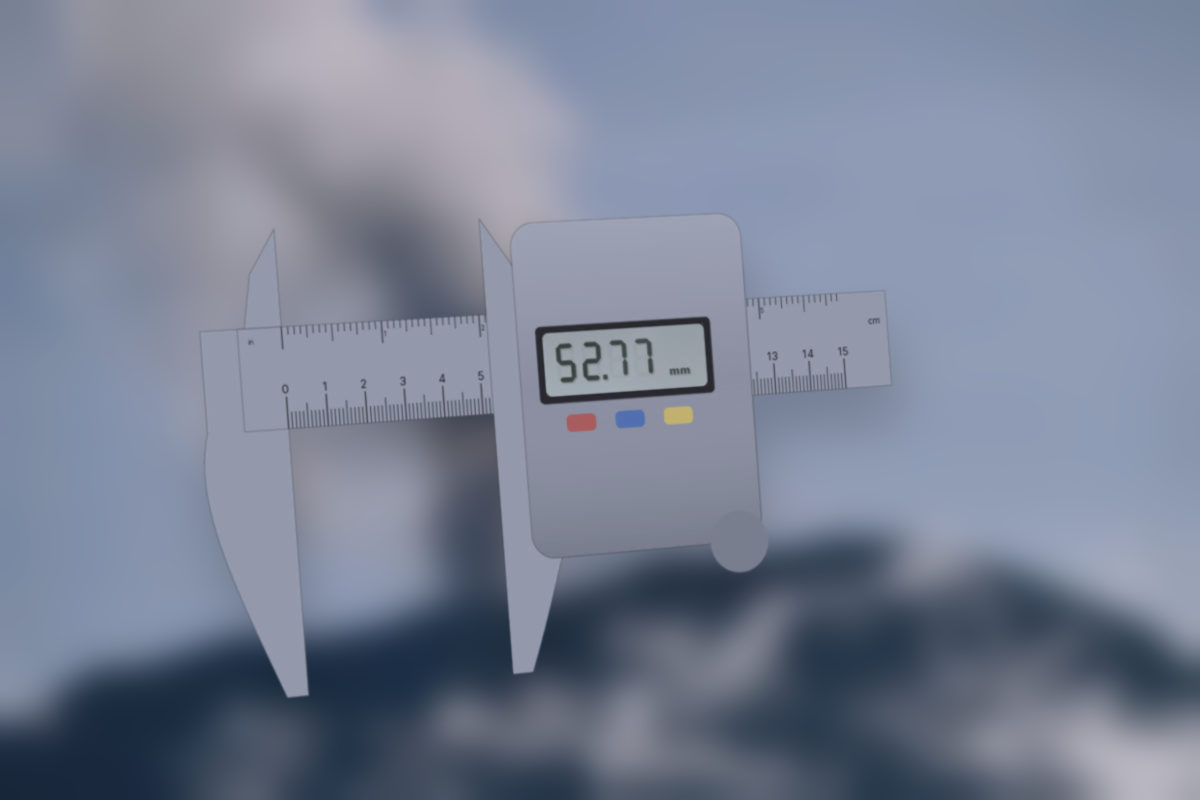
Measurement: 52.77,mm
